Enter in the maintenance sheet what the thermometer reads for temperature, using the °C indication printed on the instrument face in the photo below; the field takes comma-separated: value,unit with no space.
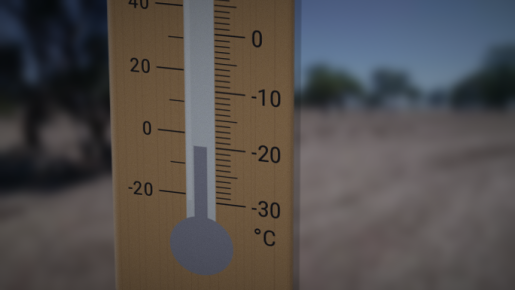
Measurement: -20,°C
